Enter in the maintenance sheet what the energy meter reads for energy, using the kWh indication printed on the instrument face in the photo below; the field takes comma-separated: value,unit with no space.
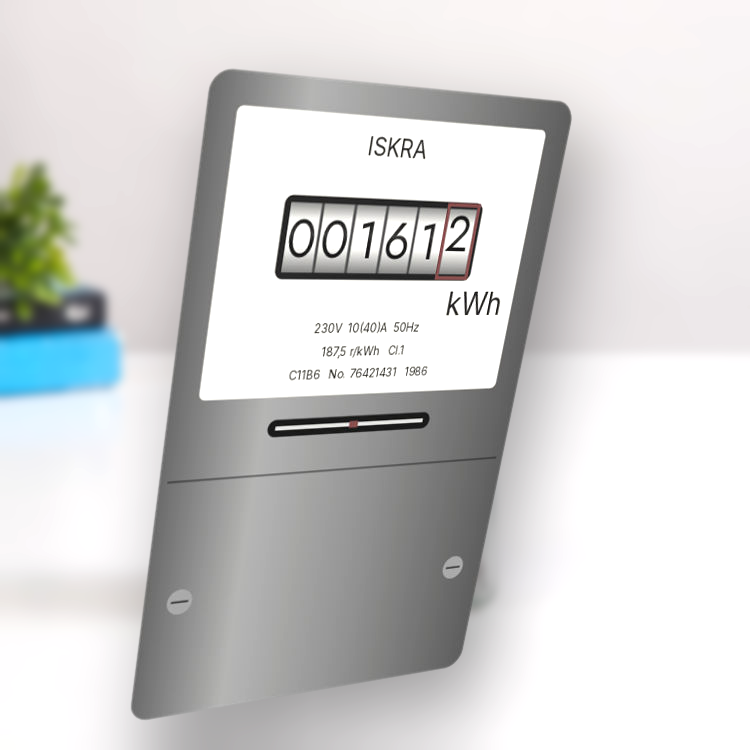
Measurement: 161.2,kWh
